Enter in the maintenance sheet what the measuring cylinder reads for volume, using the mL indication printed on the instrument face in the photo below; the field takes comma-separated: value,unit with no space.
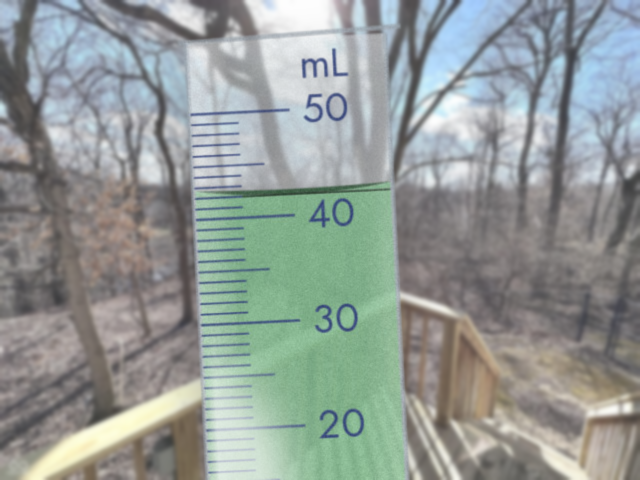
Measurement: 42,mL
